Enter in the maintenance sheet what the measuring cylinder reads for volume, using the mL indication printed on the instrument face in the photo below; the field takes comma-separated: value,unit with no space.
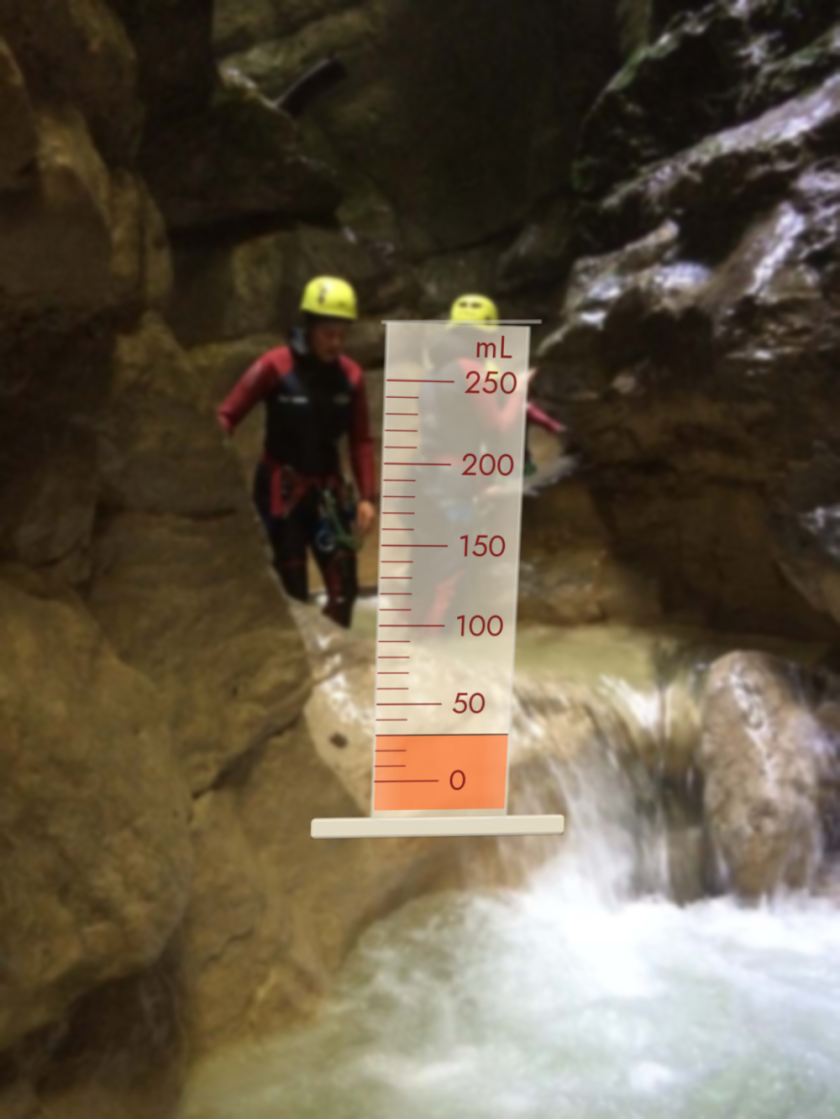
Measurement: 30,mL
